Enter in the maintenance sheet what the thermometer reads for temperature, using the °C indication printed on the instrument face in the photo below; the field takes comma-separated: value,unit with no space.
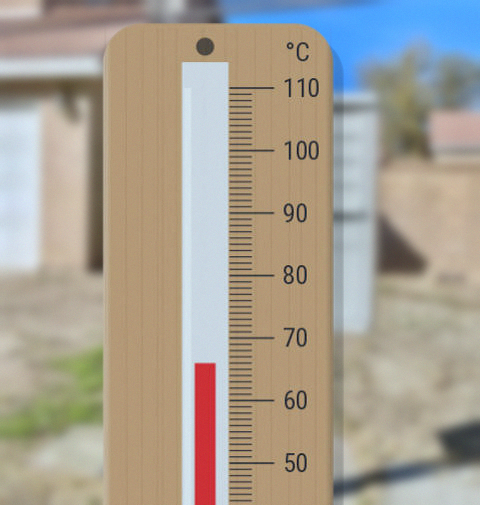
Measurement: 66,°C
